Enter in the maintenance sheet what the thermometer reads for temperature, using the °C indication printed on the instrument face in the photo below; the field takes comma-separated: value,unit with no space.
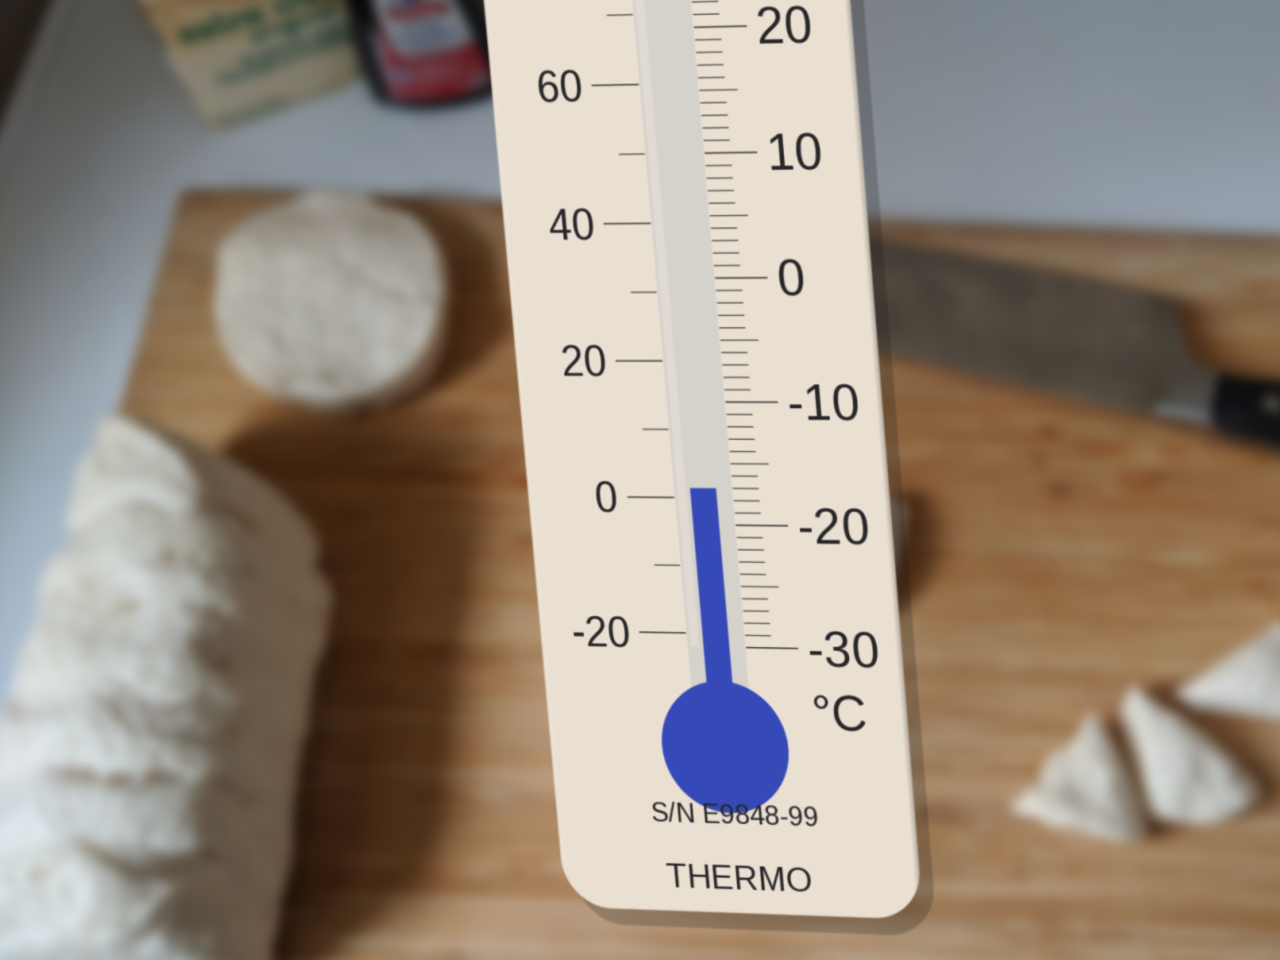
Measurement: -17,°C
